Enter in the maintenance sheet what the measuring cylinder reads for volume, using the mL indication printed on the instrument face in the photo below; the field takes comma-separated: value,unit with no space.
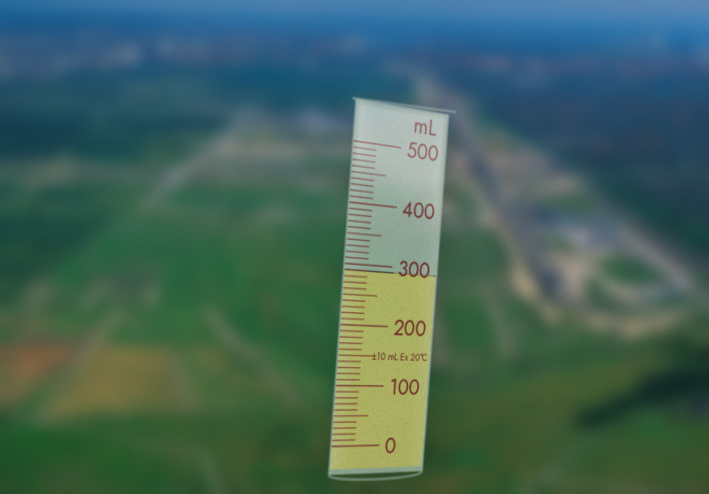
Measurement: 290,mL
